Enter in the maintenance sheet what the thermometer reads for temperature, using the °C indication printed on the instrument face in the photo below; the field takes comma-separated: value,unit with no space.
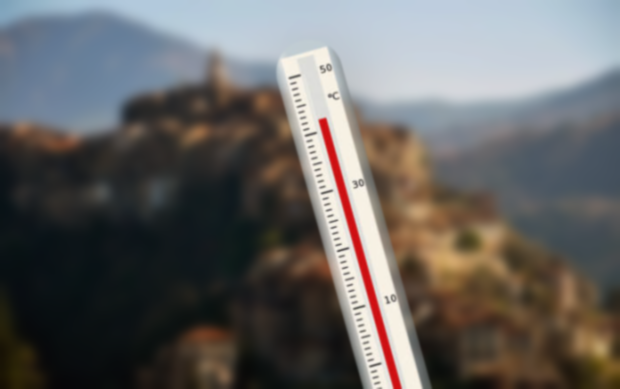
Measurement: 42,°C
